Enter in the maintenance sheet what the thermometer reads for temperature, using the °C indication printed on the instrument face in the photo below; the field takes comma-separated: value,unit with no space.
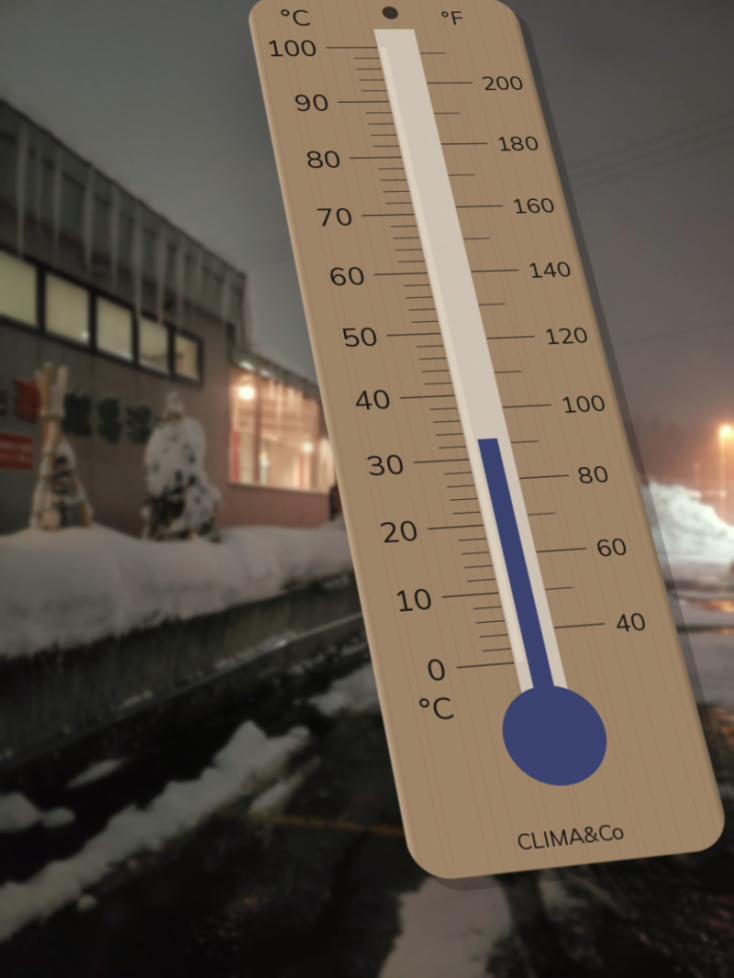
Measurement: 33,°C
